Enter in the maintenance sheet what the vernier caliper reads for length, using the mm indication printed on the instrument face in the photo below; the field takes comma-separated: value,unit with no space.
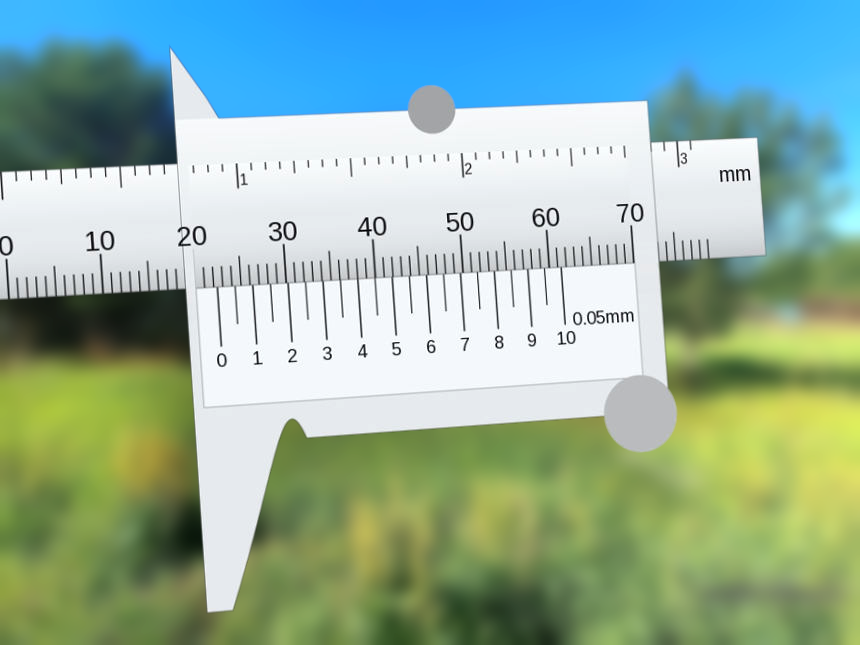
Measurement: 22.4,mm
